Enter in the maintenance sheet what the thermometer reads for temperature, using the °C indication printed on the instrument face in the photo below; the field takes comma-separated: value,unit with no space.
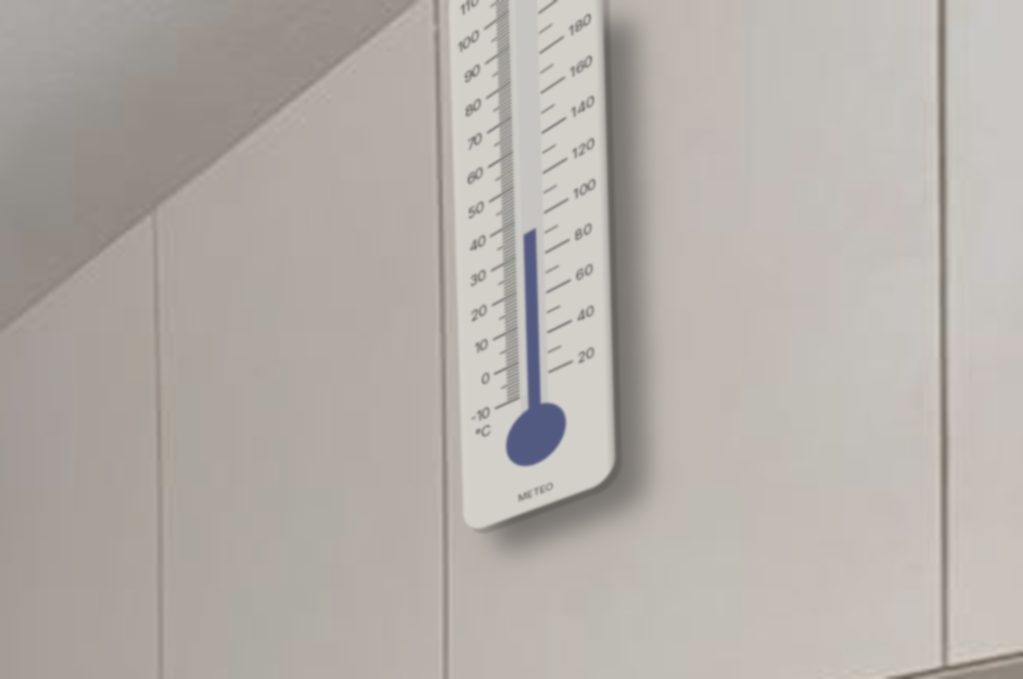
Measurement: 35,°C
